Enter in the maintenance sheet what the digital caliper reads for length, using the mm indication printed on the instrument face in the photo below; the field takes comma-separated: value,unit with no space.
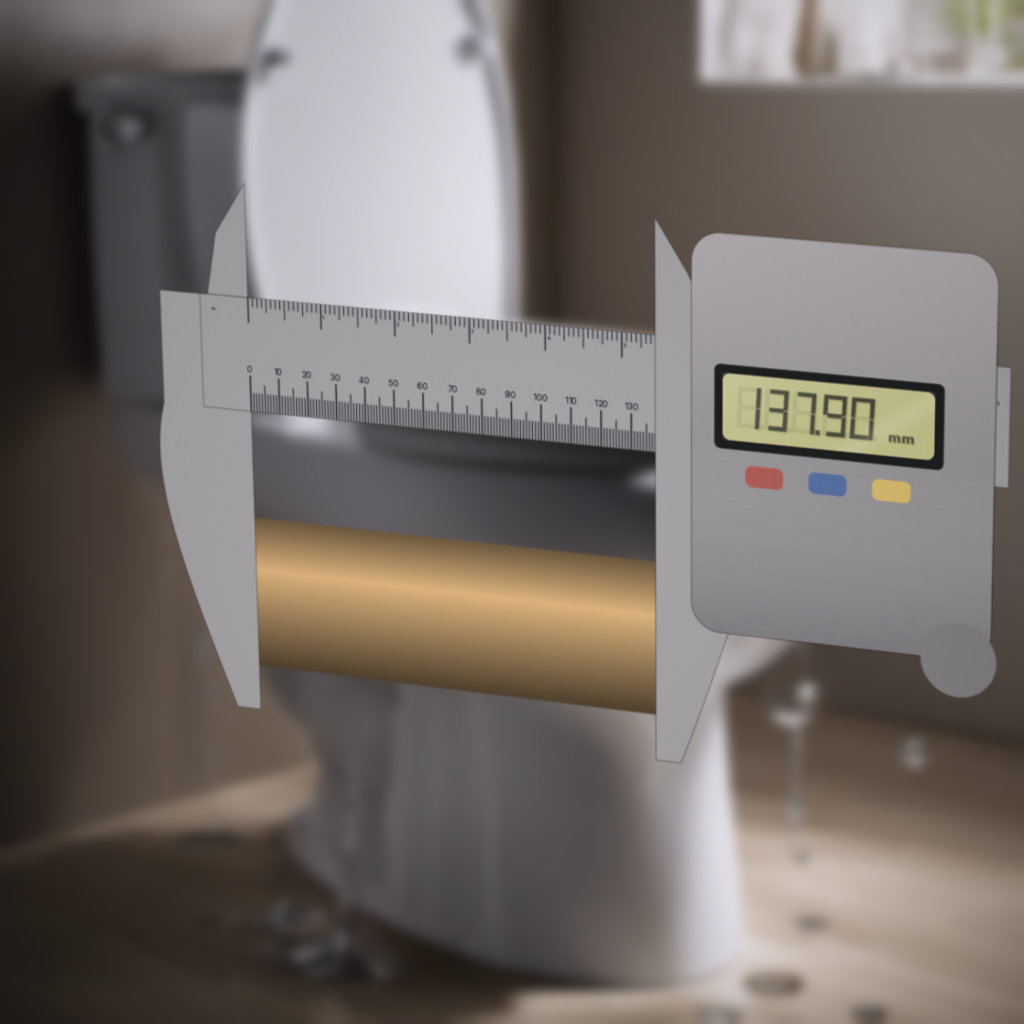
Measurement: 137.90,mm
